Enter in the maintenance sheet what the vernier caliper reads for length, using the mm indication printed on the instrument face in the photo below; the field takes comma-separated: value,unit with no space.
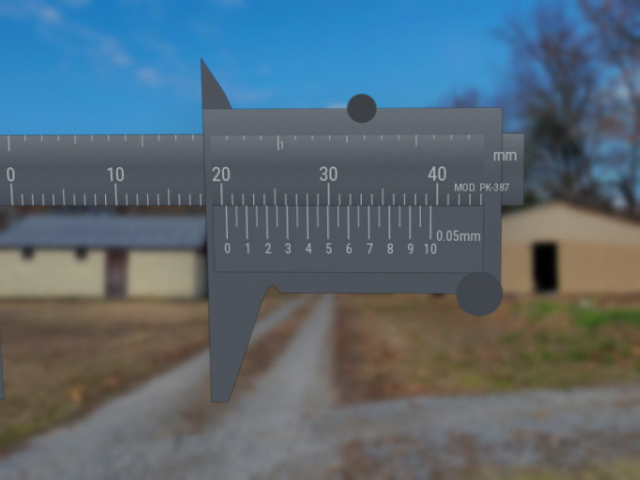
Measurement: 20.4,mm
